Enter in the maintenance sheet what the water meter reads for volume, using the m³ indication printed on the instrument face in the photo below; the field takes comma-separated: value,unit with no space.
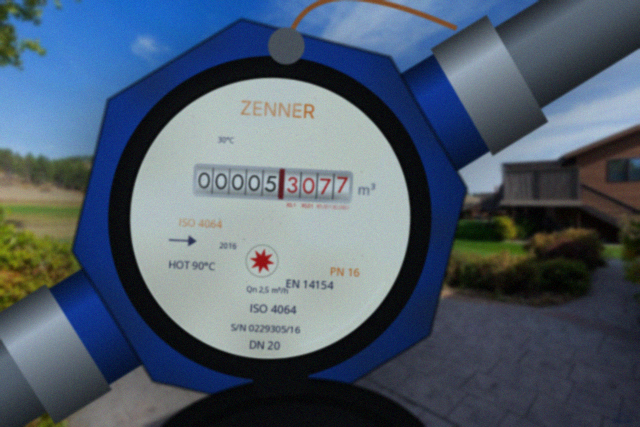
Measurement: 5.3077,m³
